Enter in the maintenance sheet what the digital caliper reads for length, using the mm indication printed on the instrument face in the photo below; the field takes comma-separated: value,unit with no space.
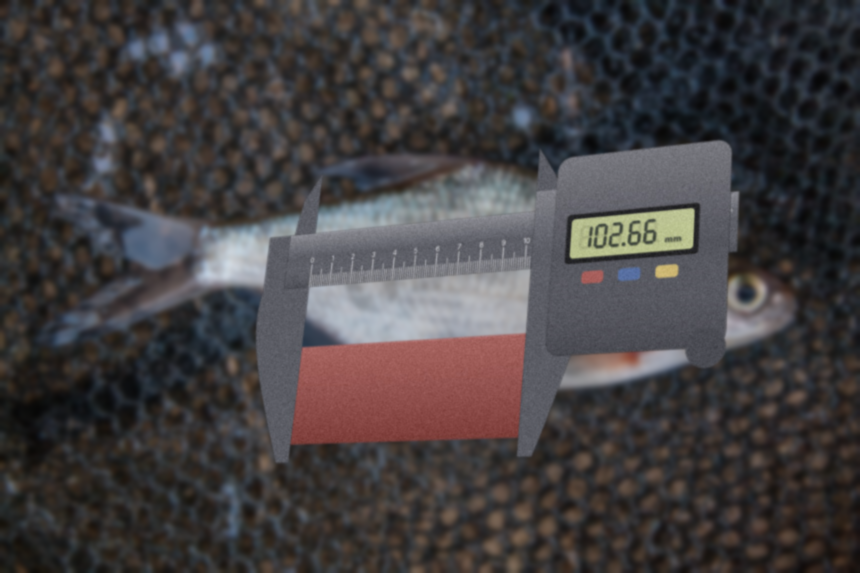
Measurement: 102.66,mm
